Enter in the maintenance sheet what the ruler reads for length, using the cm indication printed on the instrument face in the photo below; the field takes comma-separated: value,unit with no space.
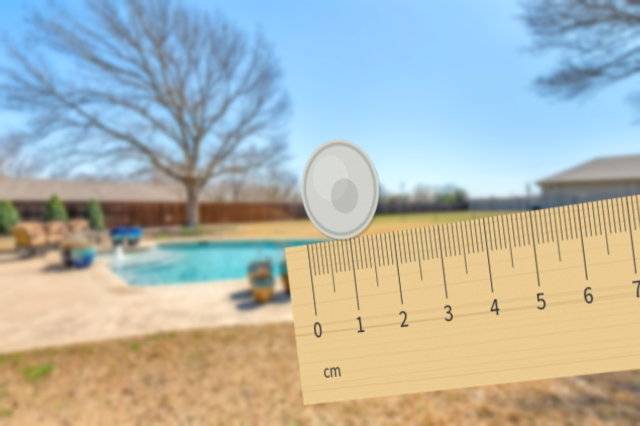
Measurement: 1.8,cm
